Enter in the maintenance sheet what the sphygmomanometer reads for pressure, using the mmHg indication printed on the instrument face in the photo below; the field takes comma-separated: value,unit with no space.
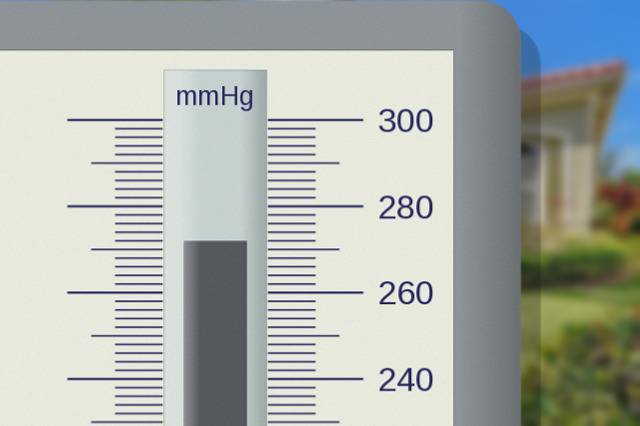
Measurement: 272,mmHg
